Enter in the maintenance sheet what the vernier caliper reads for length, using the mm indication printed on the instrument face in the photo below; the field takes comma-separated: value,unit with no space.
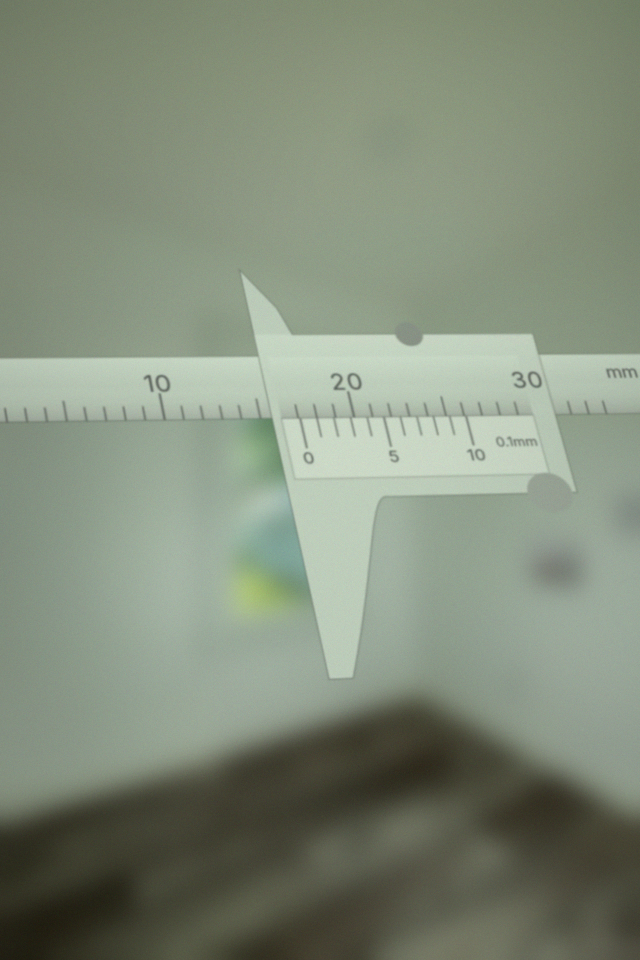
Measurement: 17.1,mm
